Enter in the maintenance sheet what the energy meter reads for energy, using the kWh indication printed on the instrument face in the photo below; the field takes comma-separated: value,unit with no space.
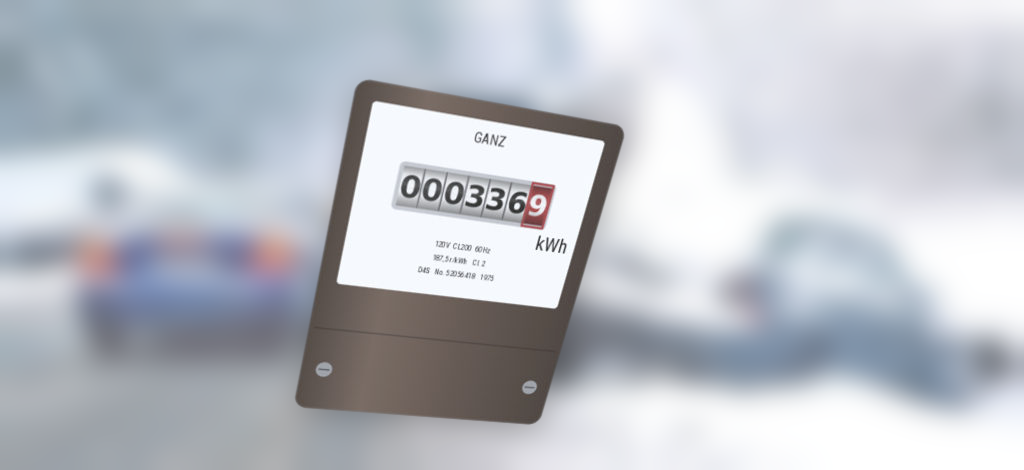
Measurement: 336.9,kWh
